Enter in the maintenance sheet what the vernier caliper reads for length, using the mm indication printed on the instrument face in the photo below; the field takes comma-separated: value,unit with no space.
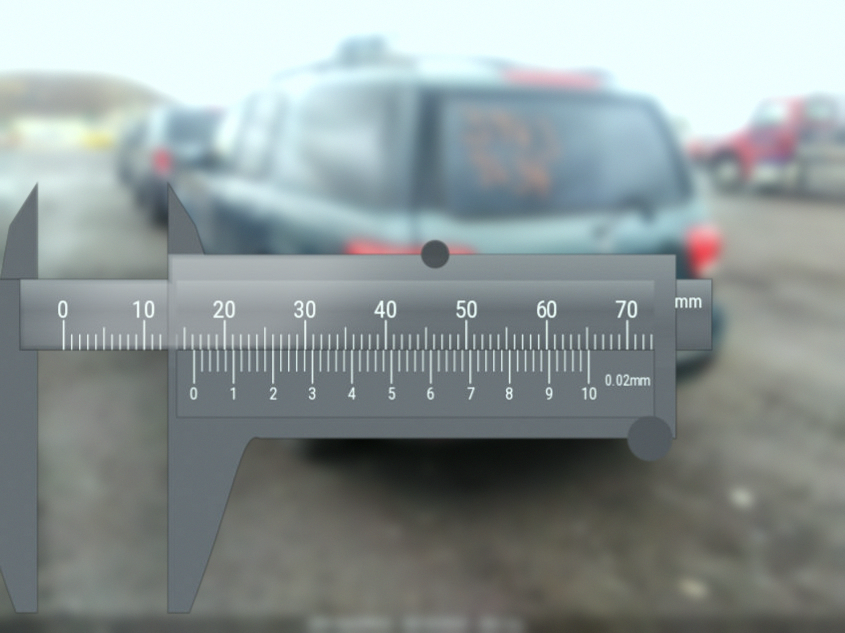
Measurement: 16.2,mm
